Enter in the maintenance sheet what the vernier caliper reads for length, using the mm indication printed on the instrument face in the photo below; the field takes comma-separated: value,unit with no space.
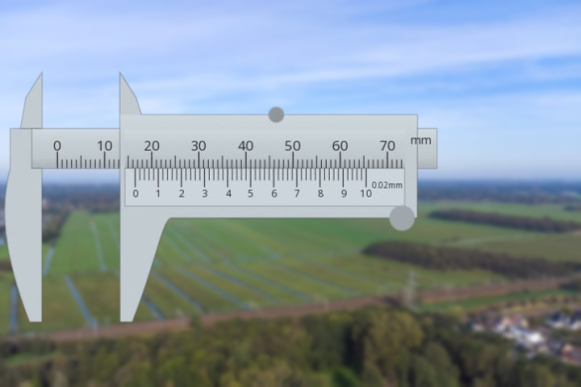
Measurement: 16.5,mm
